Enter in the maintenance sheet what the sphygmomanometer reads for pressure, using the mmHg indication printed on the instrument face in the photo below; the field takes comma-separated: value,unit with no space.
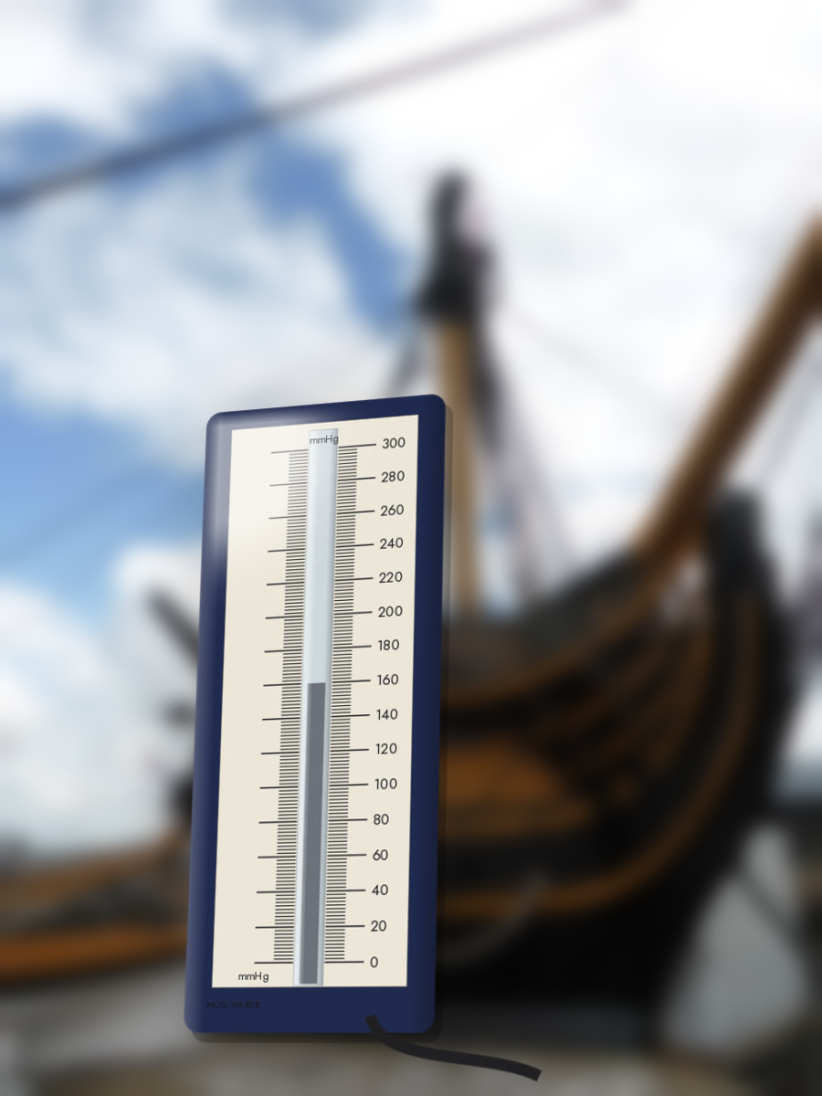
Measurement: 160,mmHg
